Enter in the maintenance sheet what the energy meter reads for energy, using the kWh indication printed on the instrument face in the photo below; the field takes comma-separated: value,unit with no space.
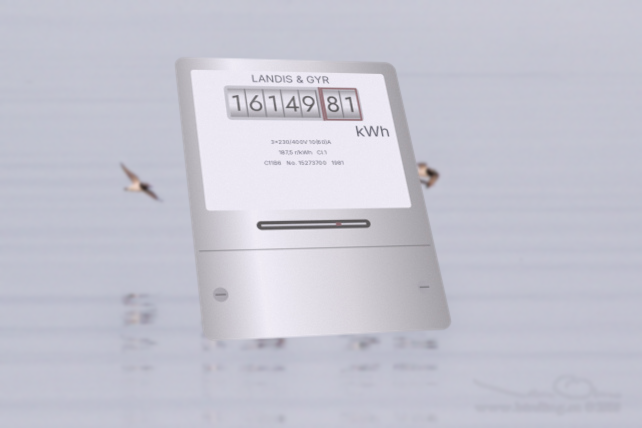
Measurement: 16149.81,kWh
